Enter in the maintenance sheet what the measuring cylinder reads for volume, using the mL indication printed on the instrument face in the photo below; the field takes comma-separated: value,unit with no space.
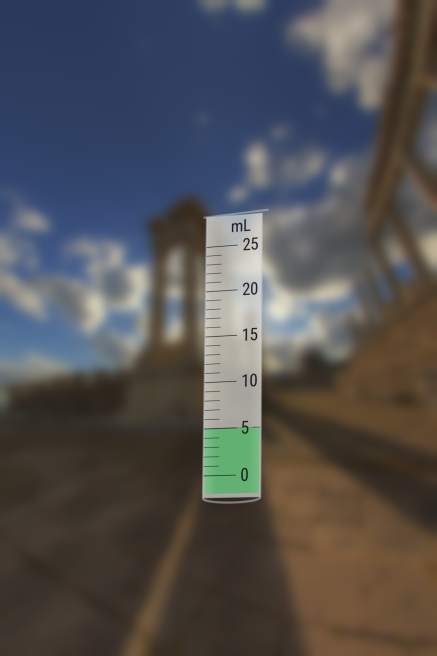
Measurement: 5,mL
